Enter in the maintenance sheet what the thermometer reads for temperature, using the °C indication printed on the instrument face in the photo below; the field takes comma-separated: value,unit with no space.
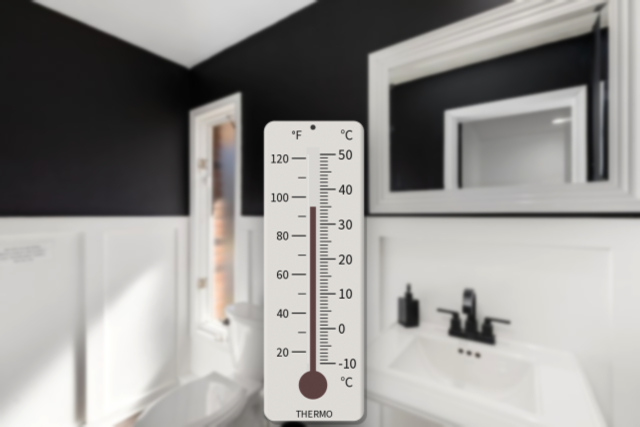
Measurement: 35,°C
